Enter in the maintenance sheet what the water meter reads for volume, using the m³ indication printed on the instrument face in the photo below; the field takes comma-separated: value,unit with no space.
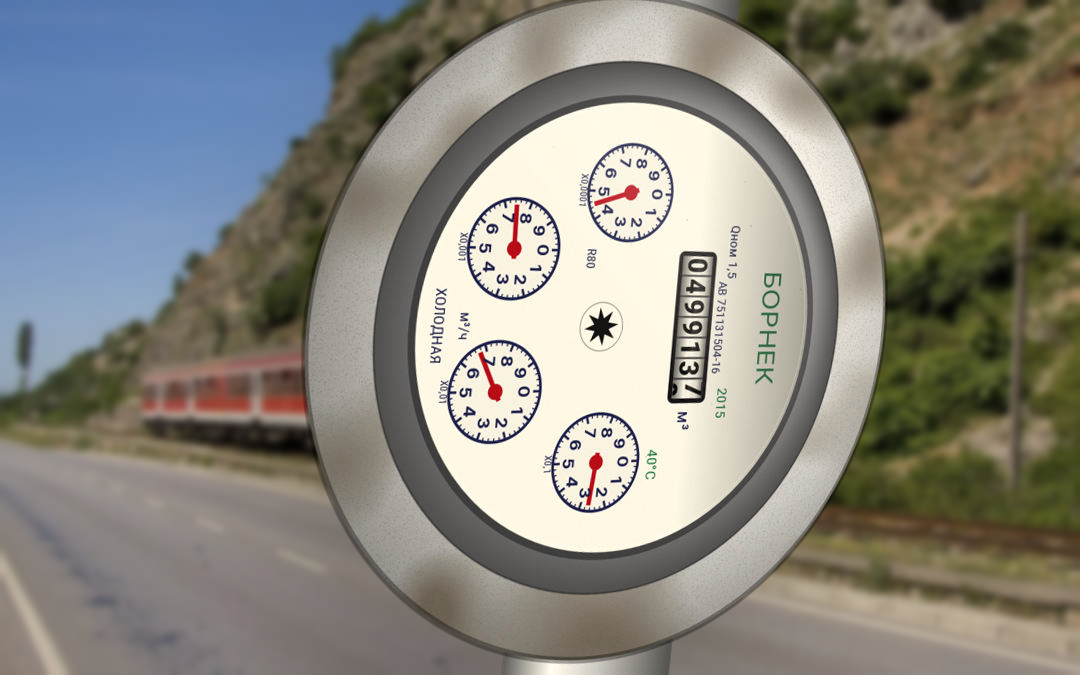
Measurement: 499137.2674,m³
